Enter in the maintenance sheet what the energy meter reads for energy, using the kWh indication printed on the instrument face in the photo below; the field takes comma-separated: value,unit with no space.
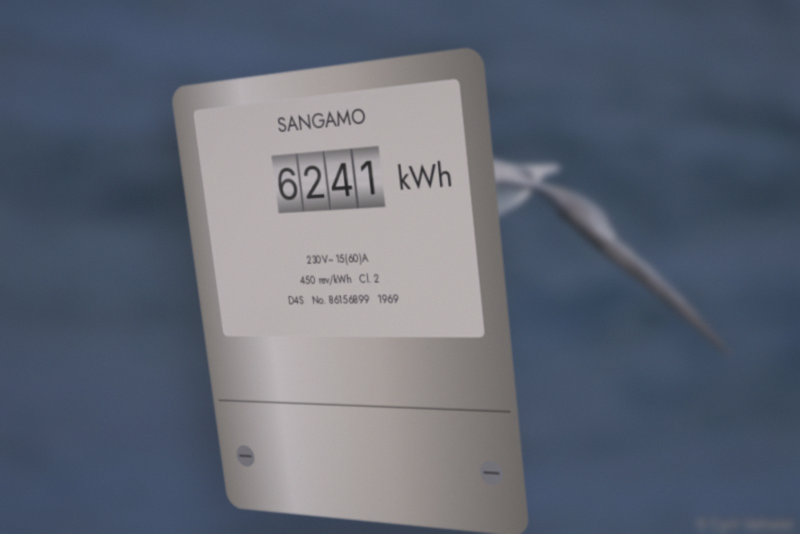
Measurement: 6241,kWh
